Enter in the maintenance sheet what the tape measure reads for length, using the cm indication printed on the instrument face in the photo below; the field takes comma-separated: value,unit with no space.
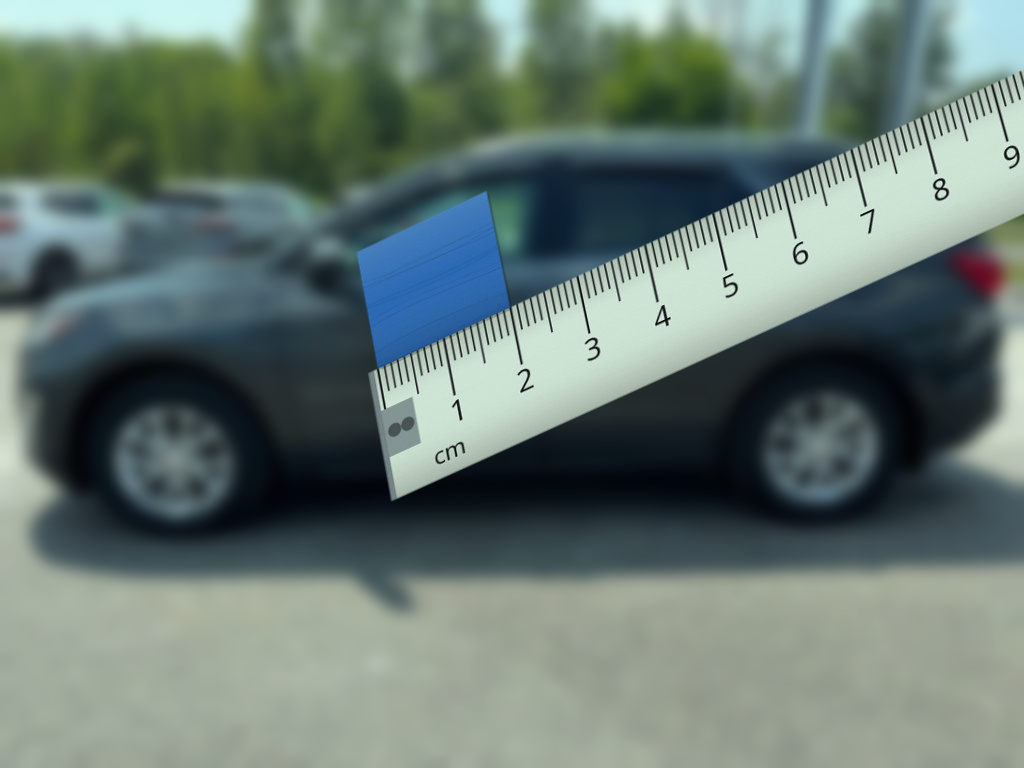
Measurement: 2,cm
